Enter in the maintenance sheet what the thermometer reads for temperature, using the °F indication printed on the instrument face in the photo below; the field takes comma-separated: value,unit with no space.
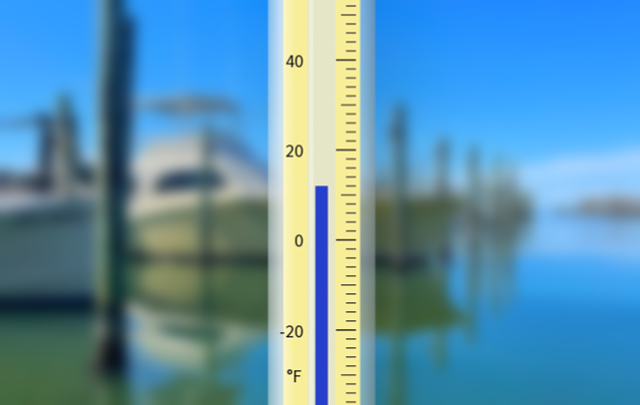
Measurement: 12,°F
